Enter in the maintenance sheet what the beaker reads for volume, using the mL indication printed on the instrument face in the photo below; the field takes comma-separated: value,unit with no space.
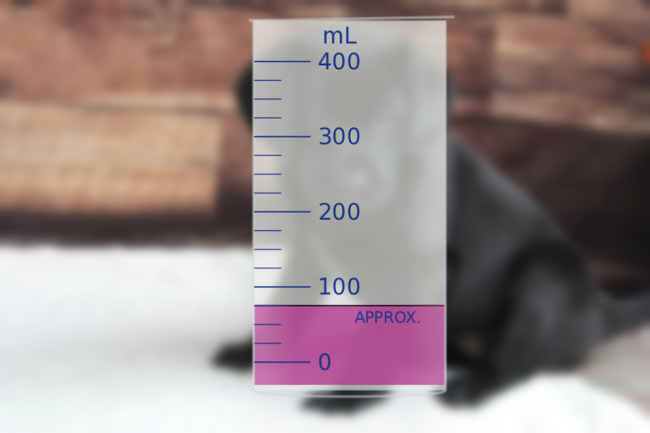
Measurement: 75,mL
